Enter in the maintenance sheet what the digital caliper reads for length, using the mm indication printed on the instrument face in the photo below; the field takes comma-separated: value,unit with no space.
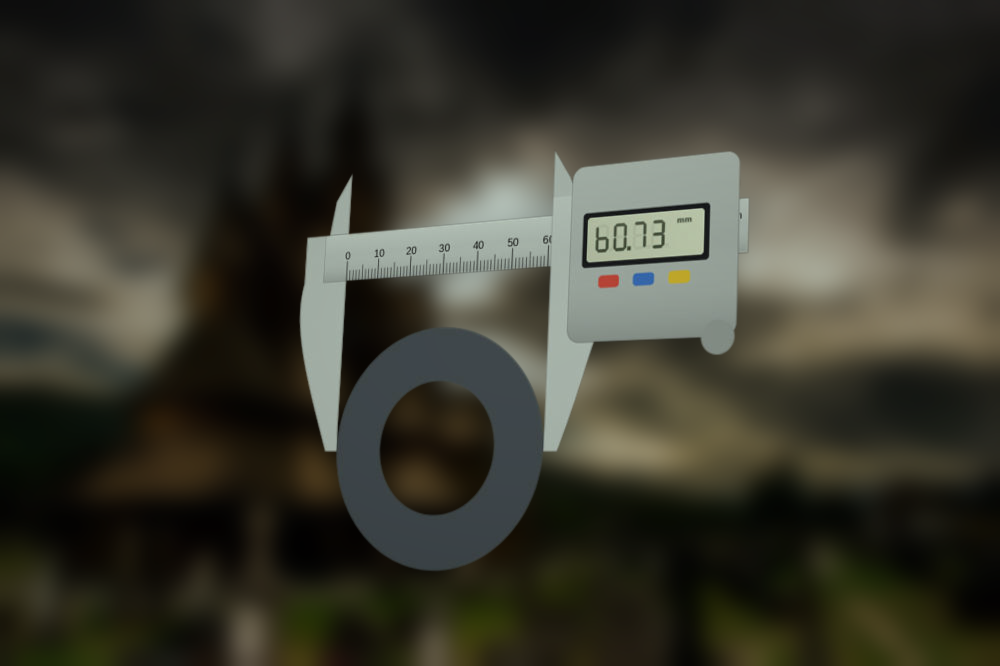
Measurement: 60.73,mm
